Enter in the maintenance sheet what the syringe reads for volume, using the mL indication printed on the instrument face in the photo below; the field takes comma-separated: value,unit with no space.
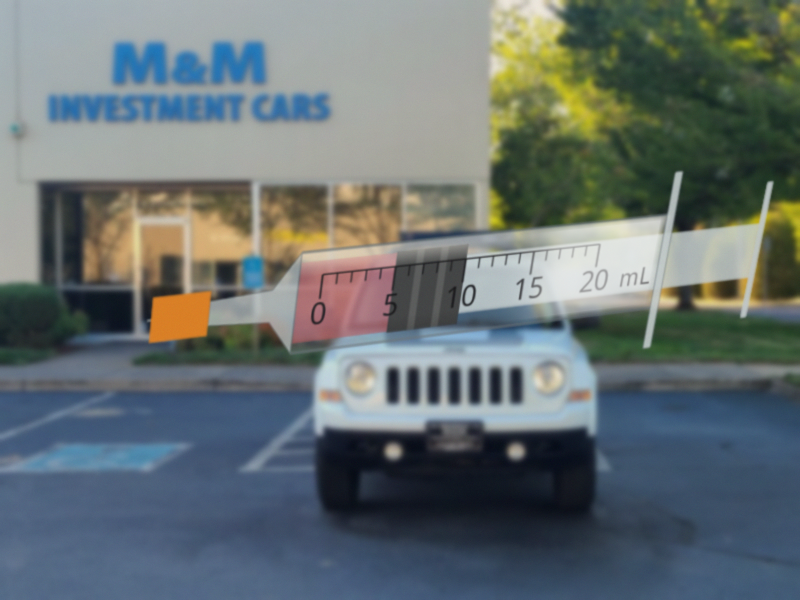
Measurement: 5,mL
